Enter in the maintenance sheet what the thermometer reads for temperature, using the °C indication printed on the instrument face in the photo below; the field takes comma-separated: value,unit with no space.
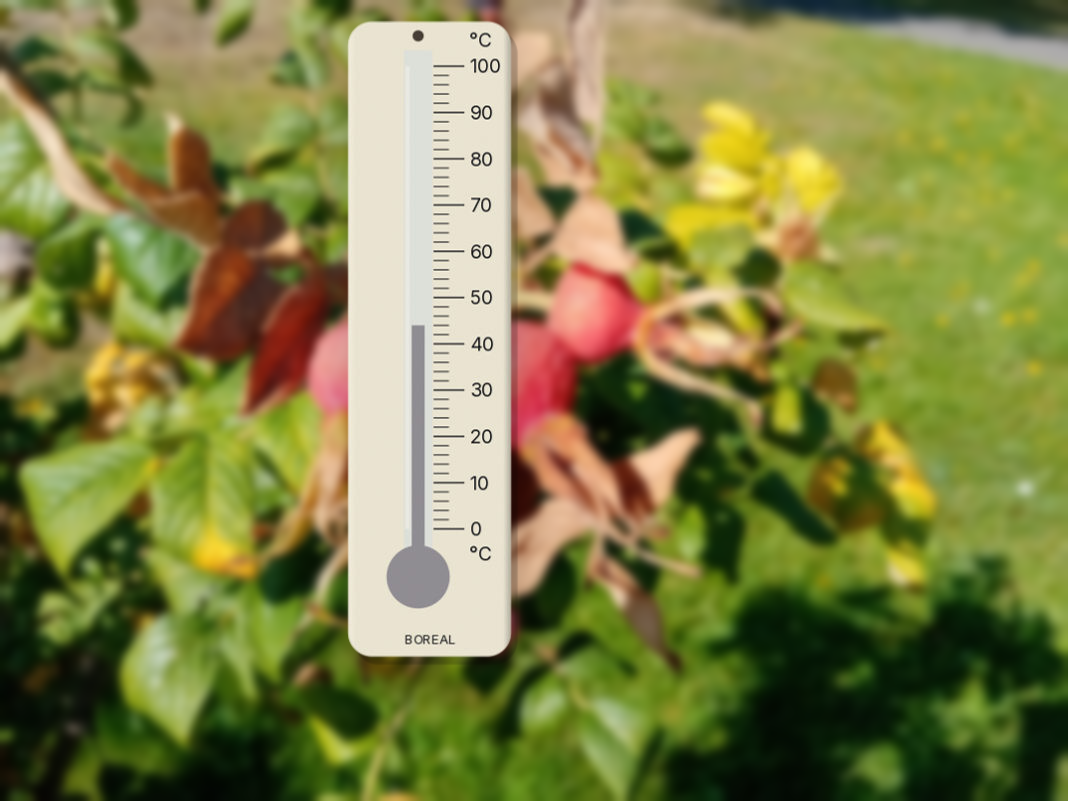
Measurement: 44,°C
